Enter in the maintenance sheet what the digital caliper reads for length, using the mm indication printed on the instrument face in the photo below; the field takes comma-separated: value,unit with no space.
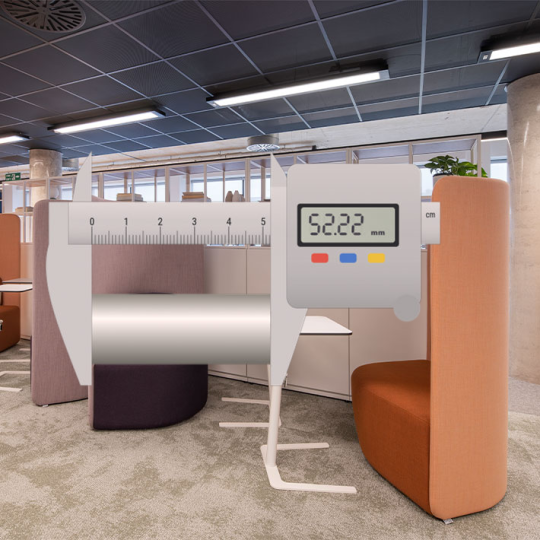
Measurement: 52.22,mm
